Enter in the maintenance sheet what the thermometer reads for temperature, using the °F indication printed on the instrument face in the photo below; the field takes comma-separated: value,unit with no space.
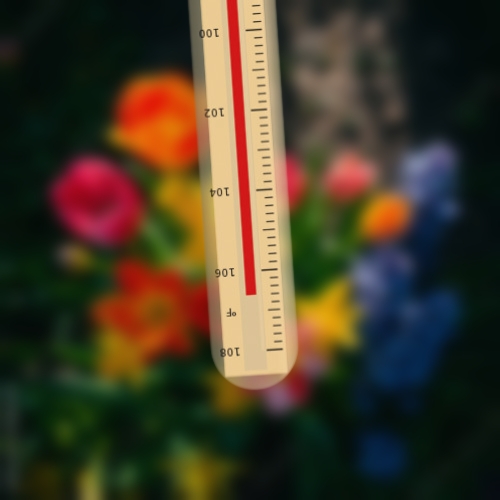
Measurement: 106.6,°F
